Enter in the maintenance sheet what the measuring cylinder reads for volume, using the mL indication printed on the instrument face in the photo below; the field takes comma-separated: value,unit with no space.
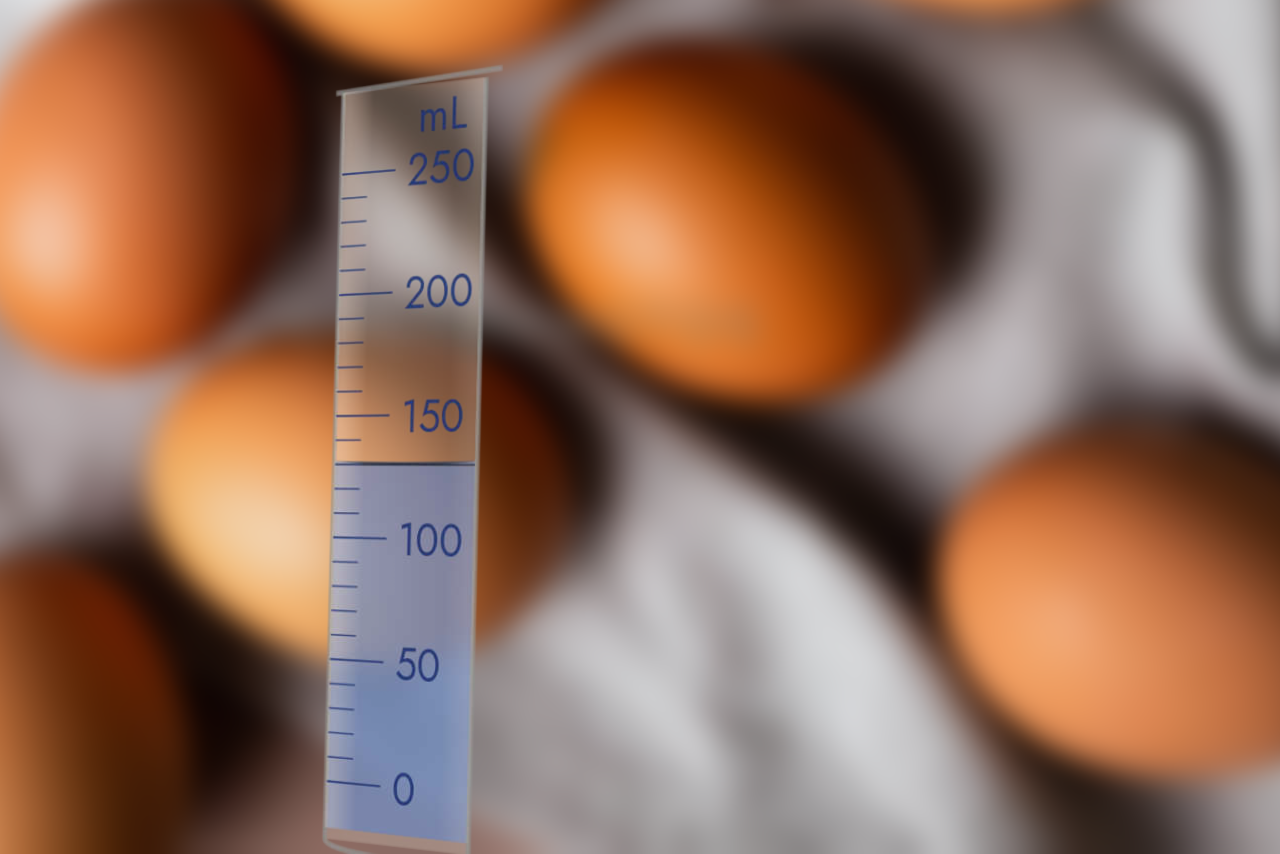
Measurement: 130,mL
